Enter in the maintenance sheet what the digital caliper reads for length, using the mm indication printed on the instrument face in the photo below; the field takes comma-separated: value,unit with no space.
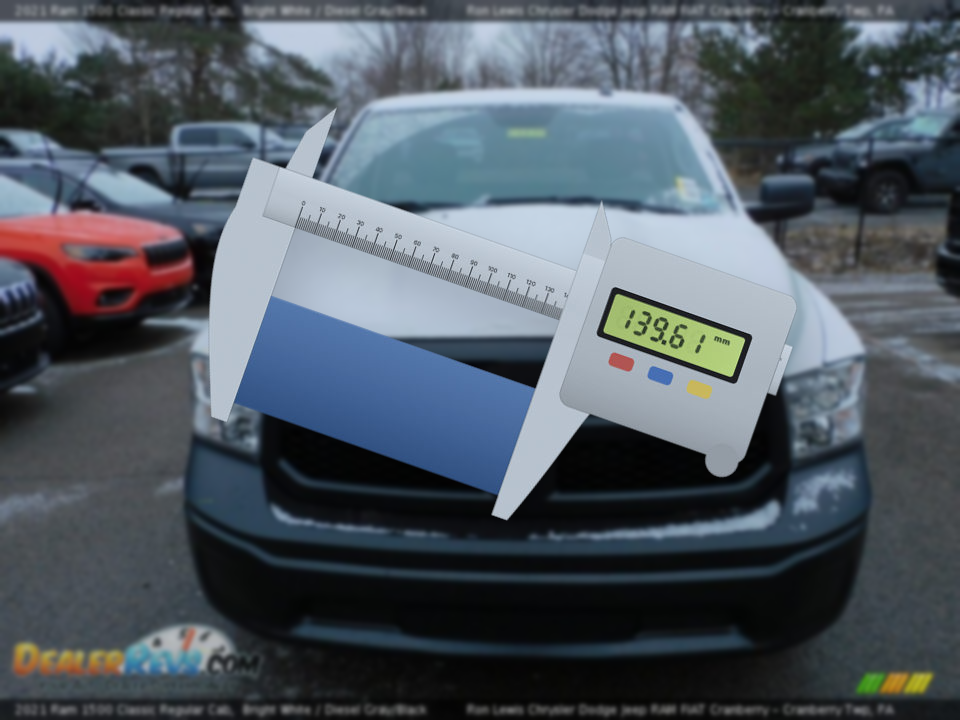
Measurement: 139.61,mm
